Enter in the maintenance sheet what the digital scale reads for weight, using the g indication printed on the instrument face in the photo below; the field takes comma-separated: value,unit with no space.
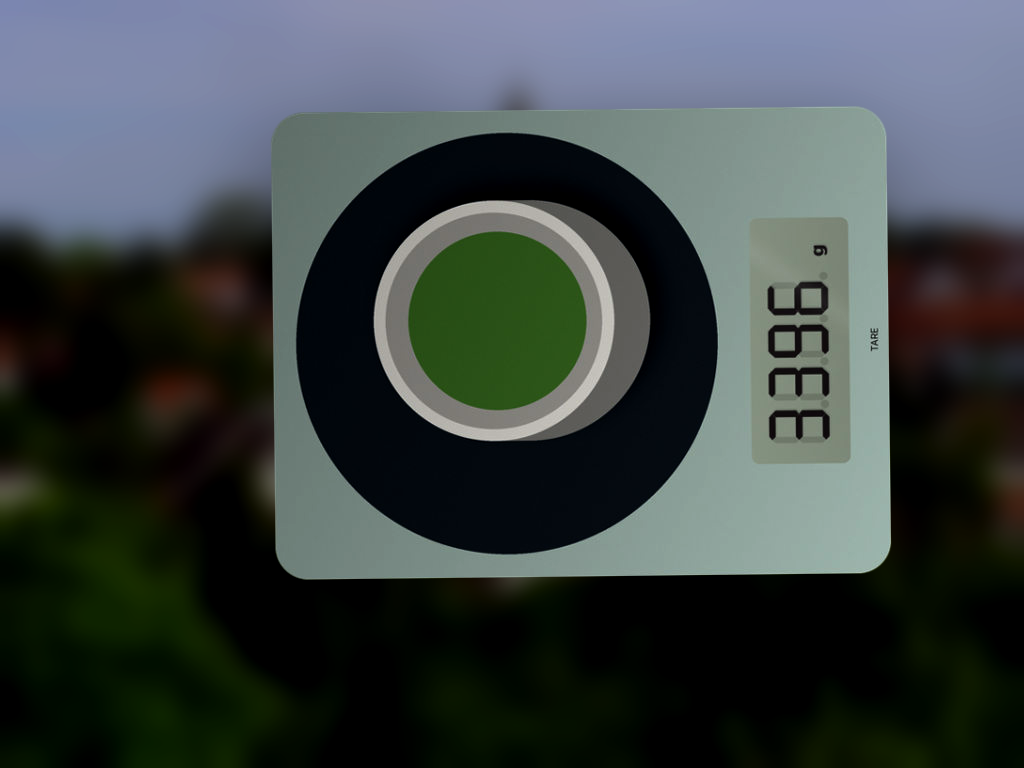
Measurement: 3396,g
